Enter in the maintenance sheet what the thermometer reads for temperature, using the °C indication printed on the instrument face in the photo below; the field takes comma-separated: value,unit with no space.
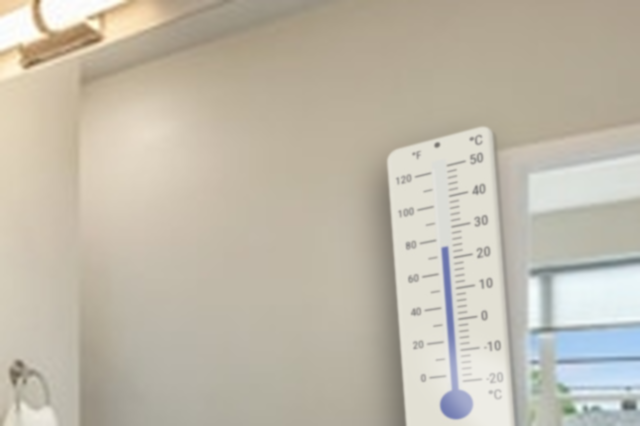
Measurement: 24,°C
